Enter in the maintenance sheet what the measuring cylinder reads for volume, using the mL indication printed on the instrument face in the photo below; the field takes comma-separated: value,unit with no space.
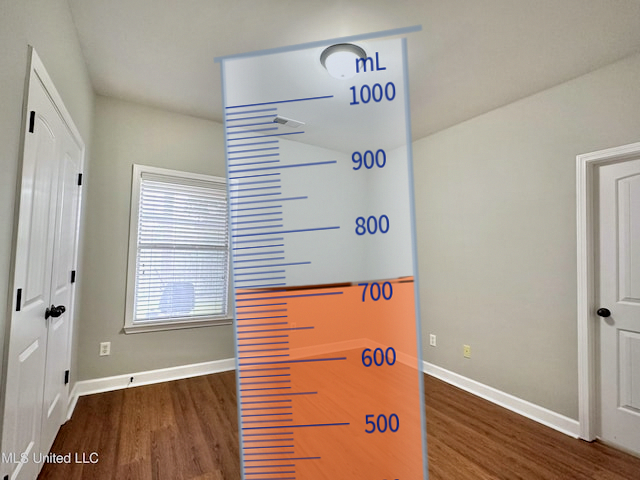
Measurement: 710,mL
